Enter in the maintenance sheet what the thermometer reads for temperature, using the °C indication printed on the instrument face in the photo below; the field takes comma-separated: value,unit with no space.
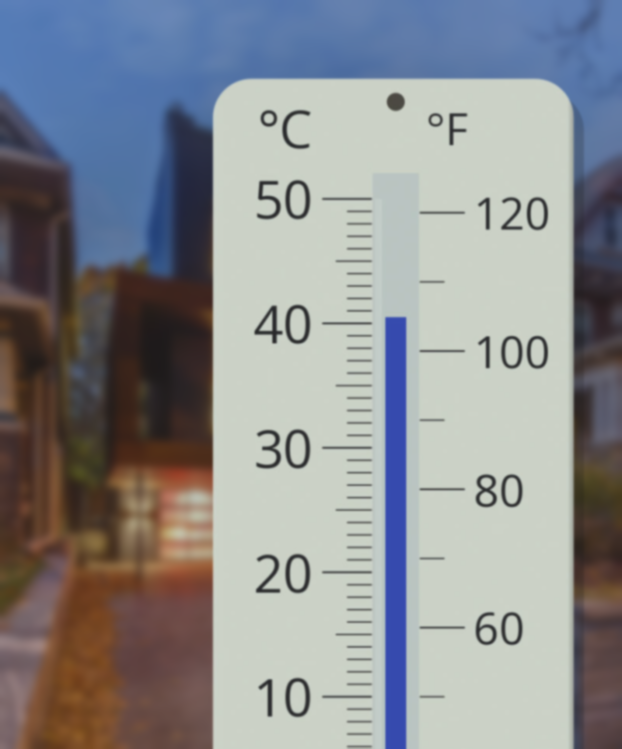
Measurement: 40.5,°C
